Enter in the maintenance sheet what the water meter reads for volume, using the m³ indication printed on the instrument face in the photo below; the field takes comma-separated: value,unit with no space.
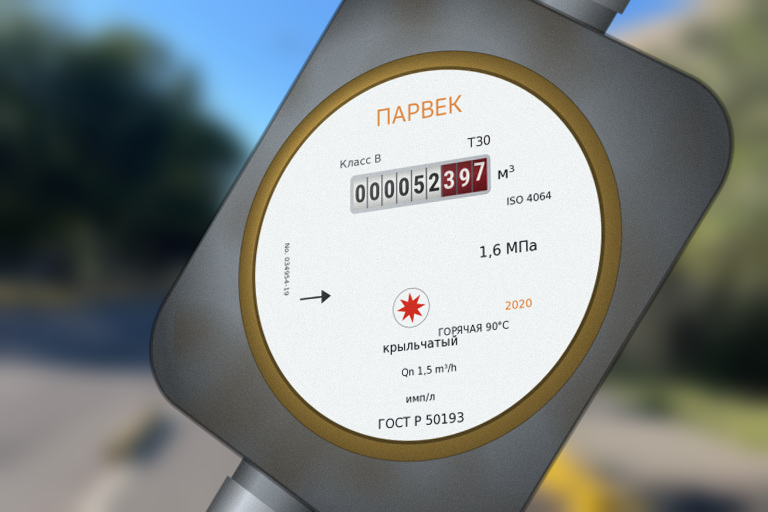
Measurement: 52.397,m³
